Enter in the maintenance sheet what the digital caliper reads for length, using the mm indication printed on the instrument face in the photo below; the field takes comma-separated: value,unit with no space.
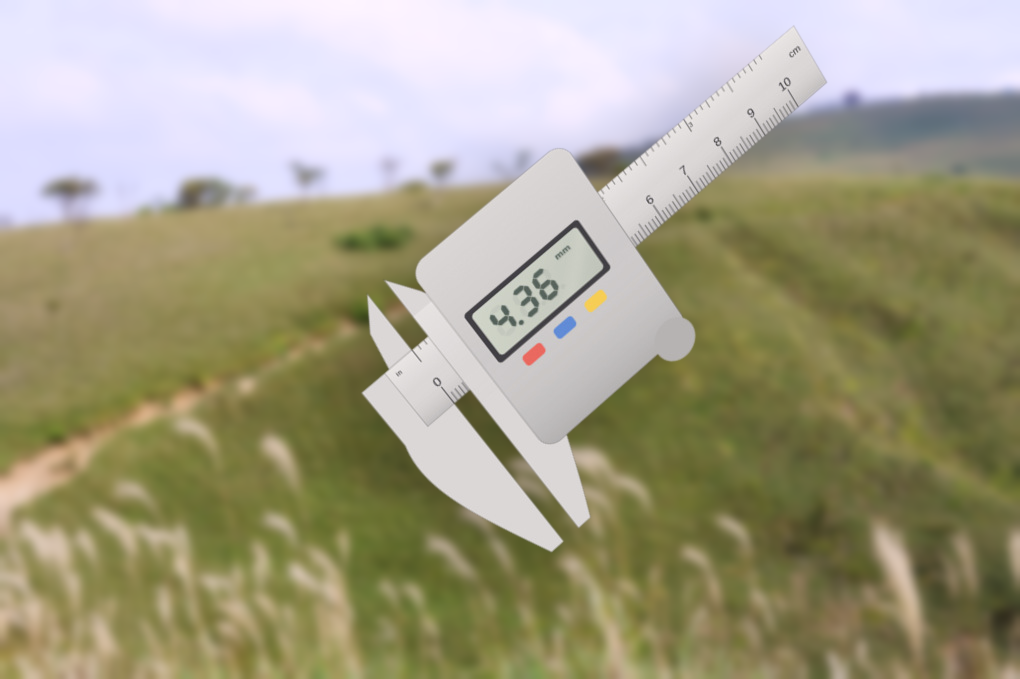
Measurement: 4.36,mm
